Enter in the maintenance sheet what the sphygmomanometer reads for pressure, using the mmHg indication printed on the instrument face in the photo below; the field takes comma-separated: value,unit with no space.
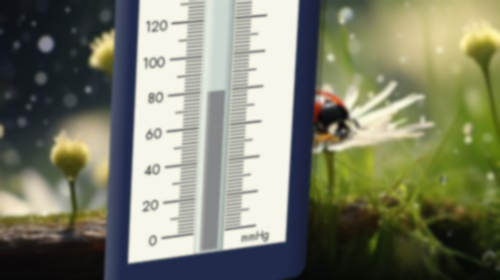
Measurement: 80,mmHg
